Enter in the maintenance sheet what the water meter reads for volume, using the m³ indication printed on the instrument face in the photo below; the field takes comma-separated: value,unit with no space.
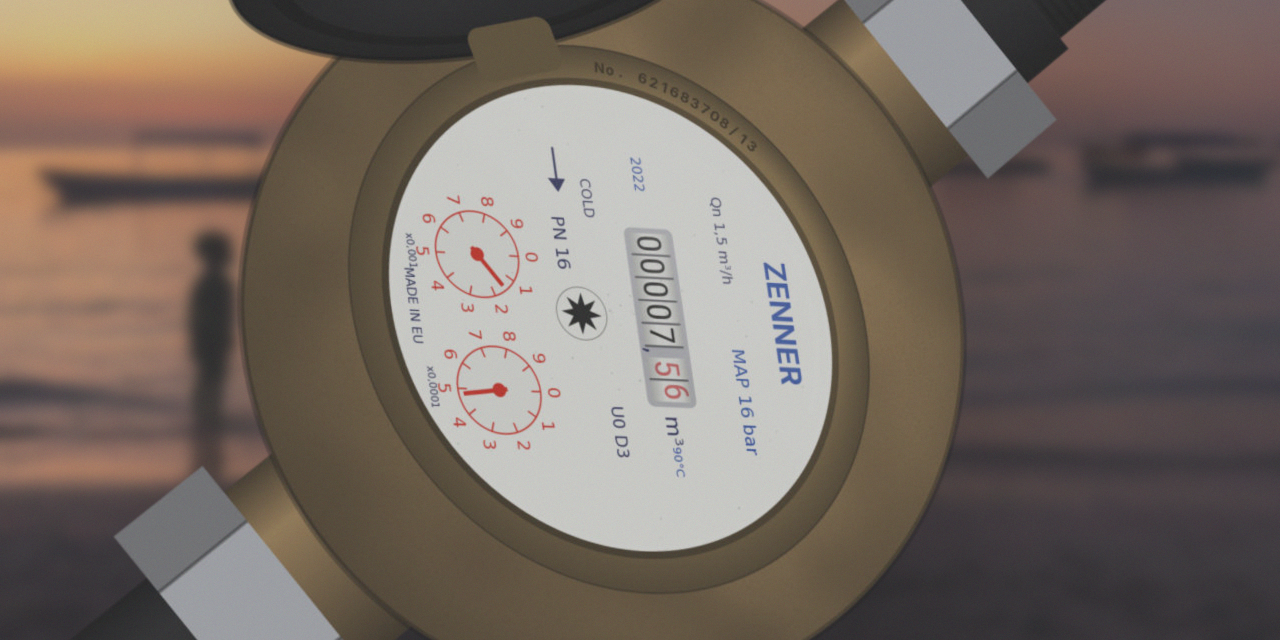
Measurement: 7.5614,m³
